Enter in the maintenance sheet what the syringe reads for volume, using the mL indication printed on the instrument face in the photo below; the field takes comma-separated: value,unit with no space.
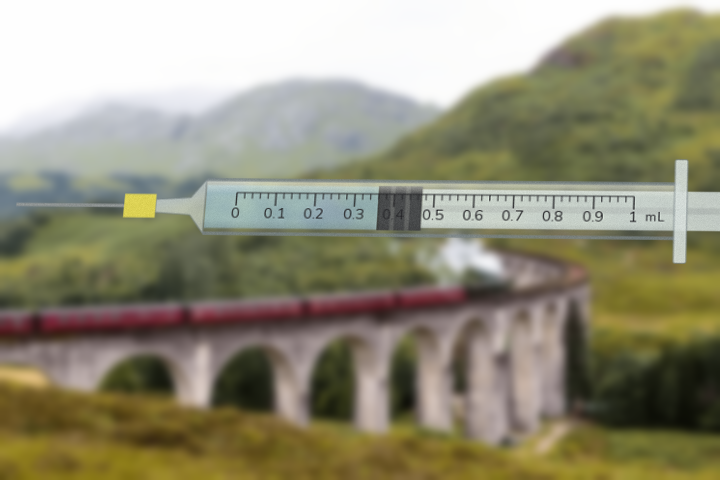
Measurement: 0.36,mL
